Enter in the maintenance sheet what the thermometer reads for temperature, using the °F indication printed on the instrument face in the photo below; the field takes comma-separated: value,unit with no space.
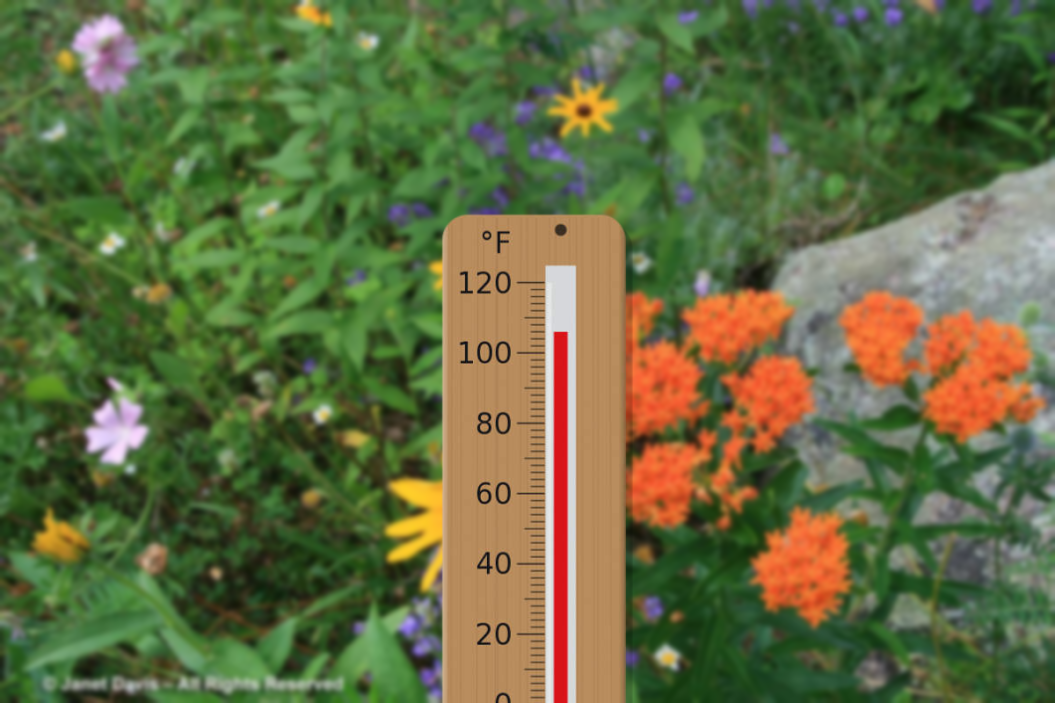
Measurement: 106,°F
